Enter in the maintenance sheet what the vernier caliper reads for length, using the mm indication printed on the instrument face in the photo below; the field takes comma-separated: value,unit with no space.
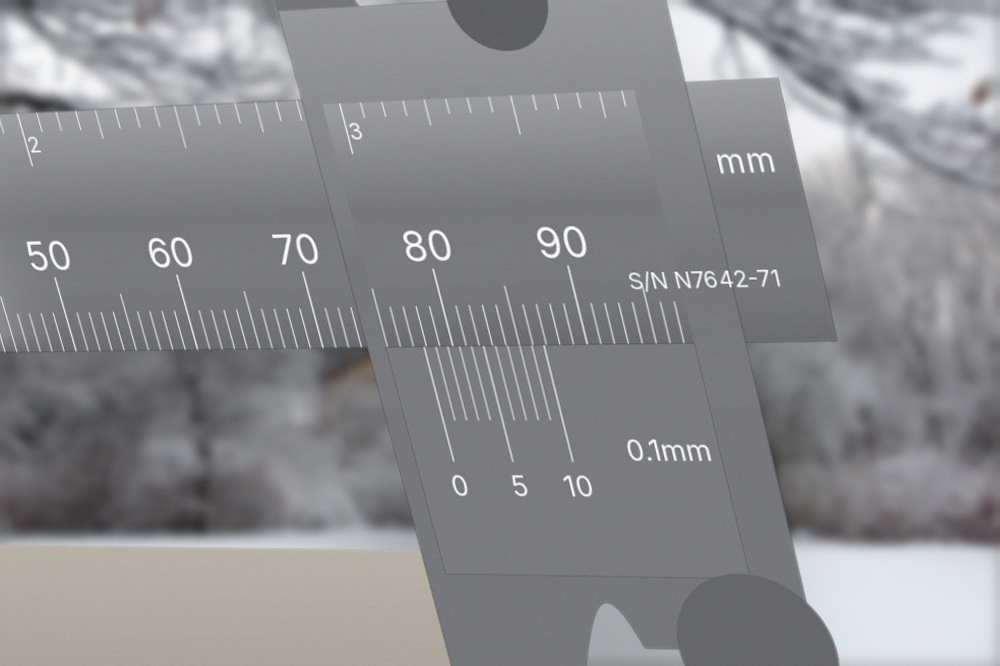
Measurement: 77.8,mm
